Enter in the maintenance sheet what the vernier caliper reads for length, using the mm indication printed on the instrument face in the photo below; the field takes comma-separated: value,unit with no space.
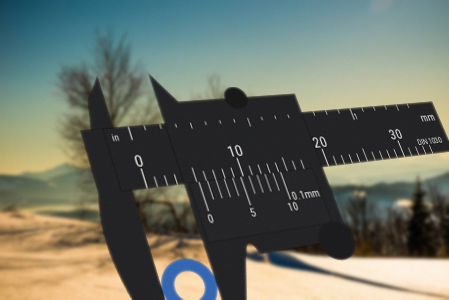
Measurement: 5.2,mm
